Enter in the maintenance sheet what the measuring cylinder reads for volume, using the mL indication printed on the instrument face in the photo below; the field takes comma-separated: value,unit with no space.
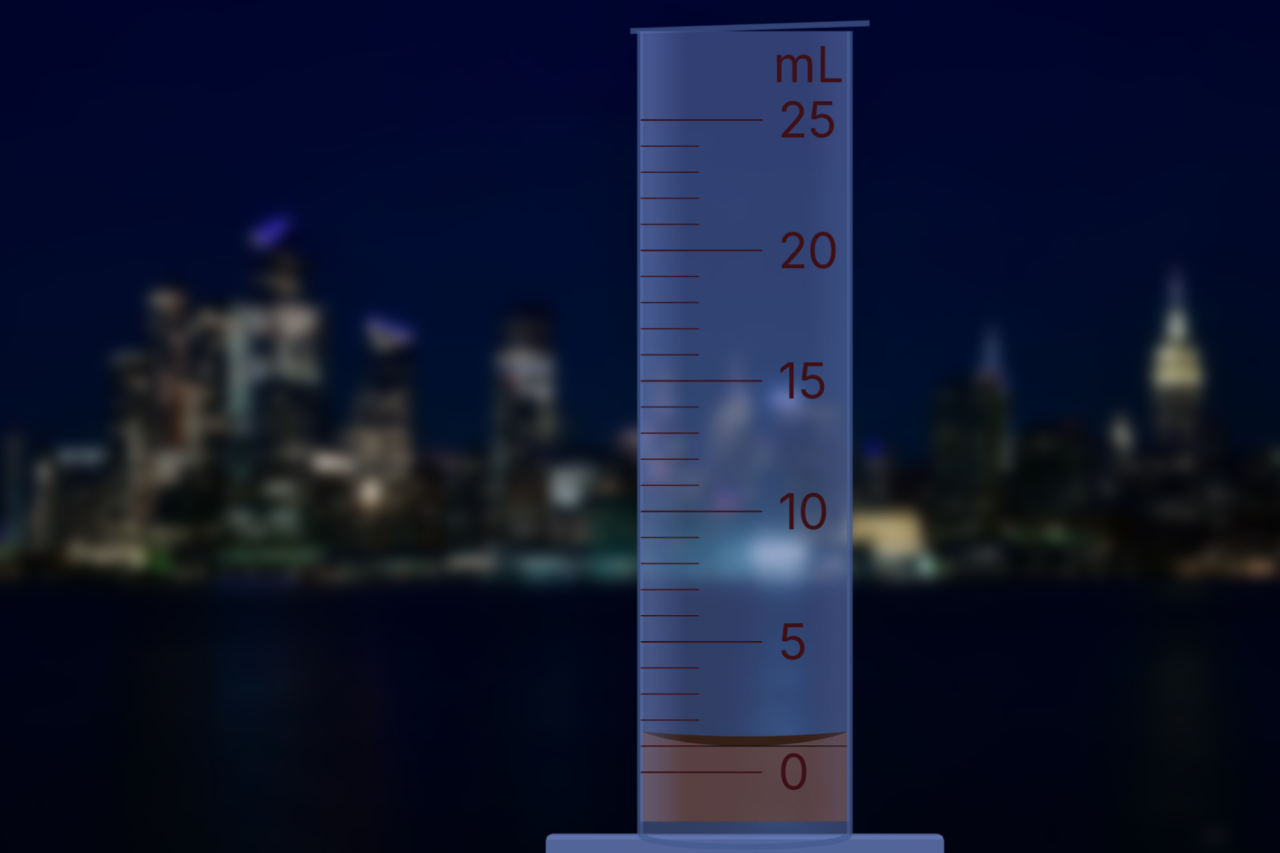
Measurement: 1,mL
